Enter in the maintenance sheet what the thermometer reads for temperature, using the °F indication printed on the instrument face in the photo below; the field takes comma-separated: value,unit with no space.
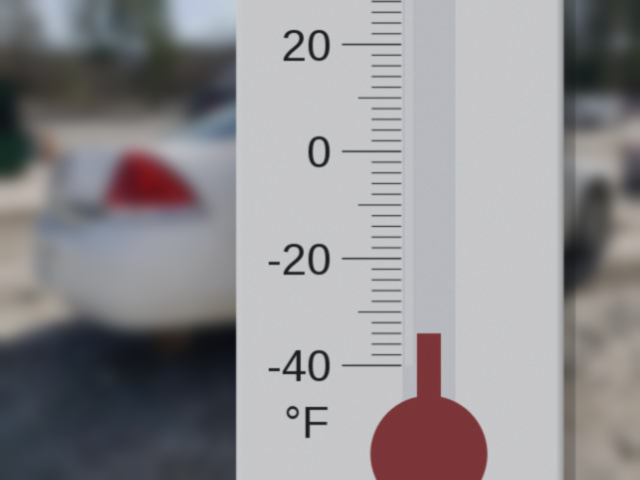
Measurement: -34,°F
